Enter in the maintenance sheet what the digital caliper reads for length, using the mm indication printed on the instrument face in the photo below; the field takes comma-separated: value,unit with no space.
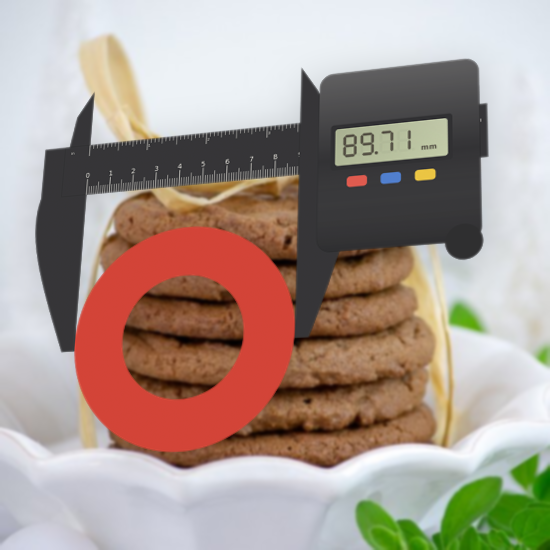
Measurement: 89.71,mm
